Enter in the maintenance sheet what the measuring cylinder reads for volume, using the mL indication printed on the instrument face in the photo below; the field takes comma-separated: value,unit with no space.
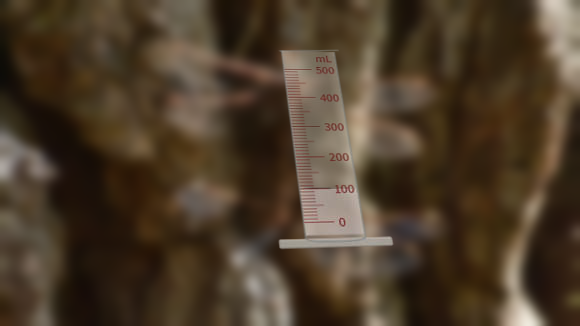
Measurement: 100,mL
